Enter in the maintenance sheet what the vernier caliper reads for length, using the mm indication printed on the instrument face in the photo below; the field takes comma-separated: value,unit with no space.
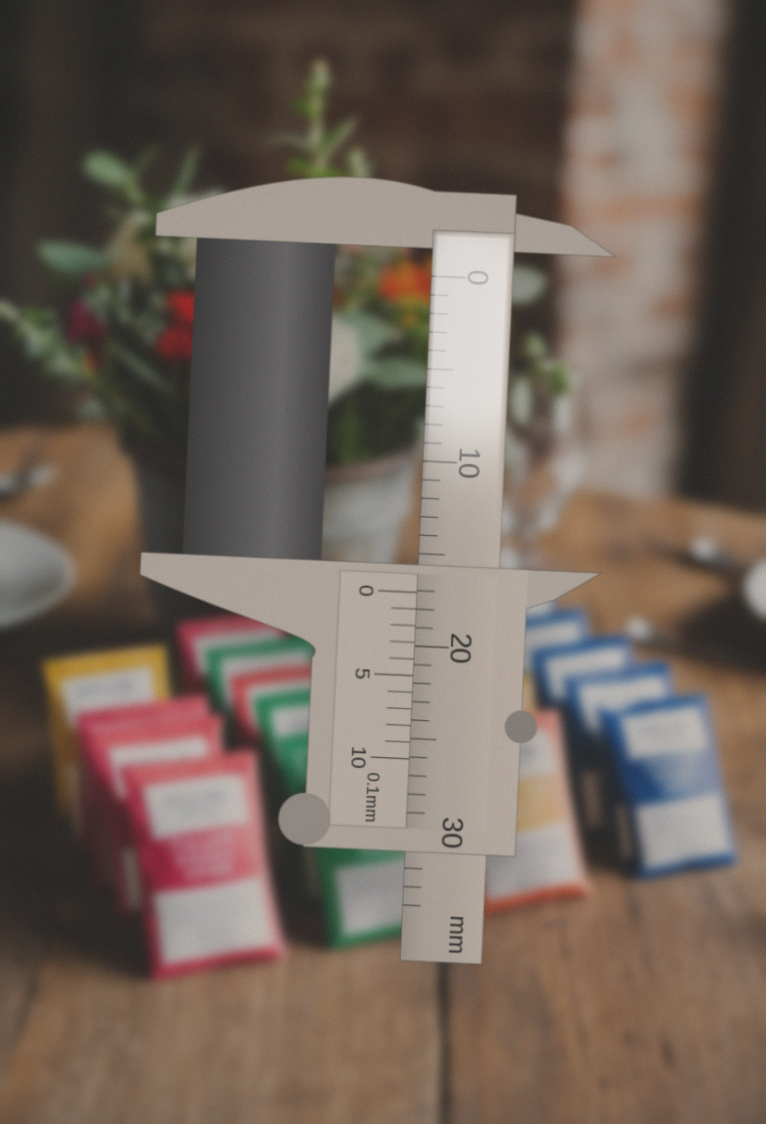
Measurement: 17.1,mm
